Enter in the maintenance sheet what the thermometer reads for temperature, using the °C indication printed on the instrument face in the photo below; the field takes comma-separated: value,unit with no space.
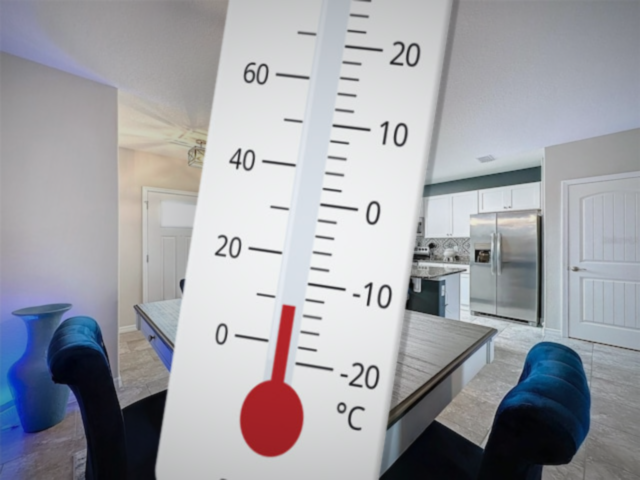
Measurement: -13,°C
